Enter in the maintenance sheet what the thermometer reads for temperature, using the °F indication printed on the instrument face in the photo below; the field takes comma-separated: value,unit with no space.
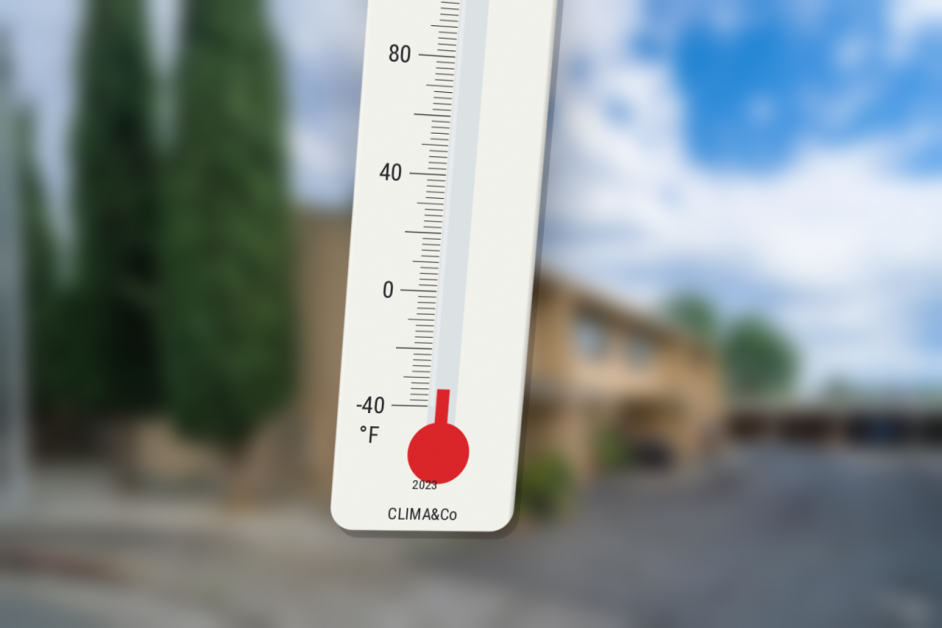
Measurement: -34,°F
